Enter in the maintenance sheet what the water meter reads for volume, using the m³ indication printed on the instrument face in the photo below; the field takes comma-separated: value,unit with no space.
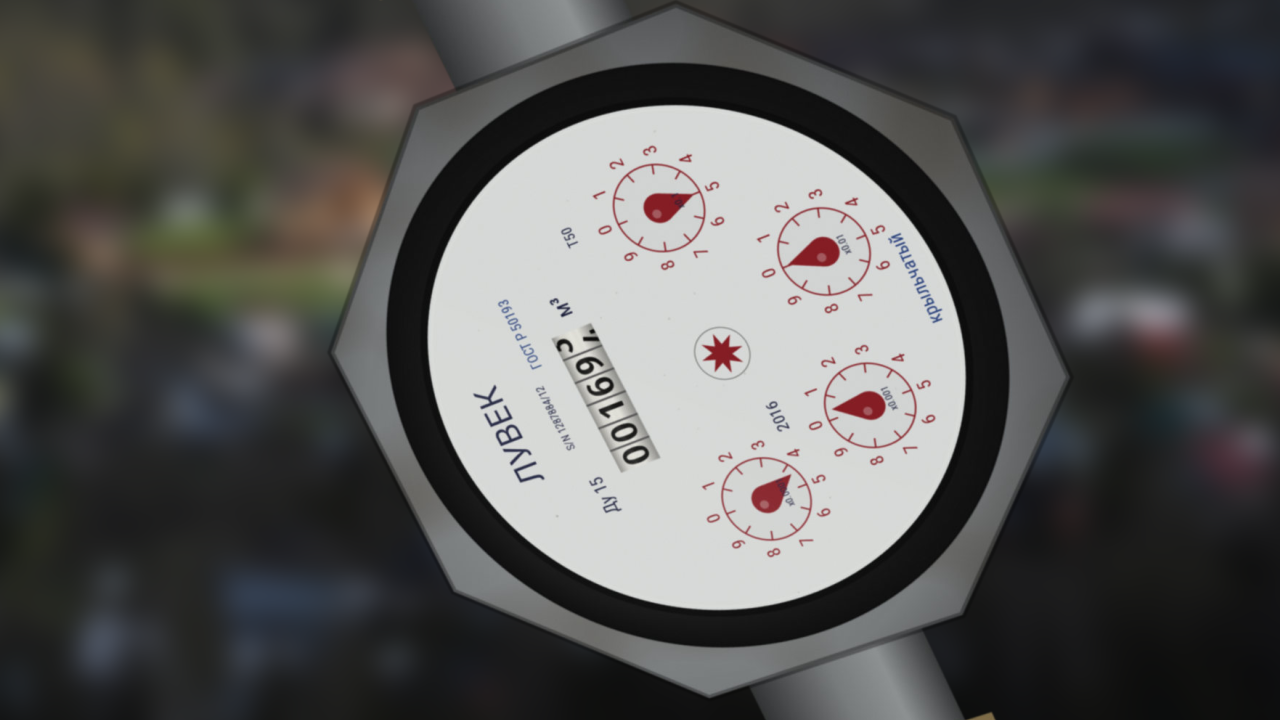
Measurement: 1693.5004,m³
